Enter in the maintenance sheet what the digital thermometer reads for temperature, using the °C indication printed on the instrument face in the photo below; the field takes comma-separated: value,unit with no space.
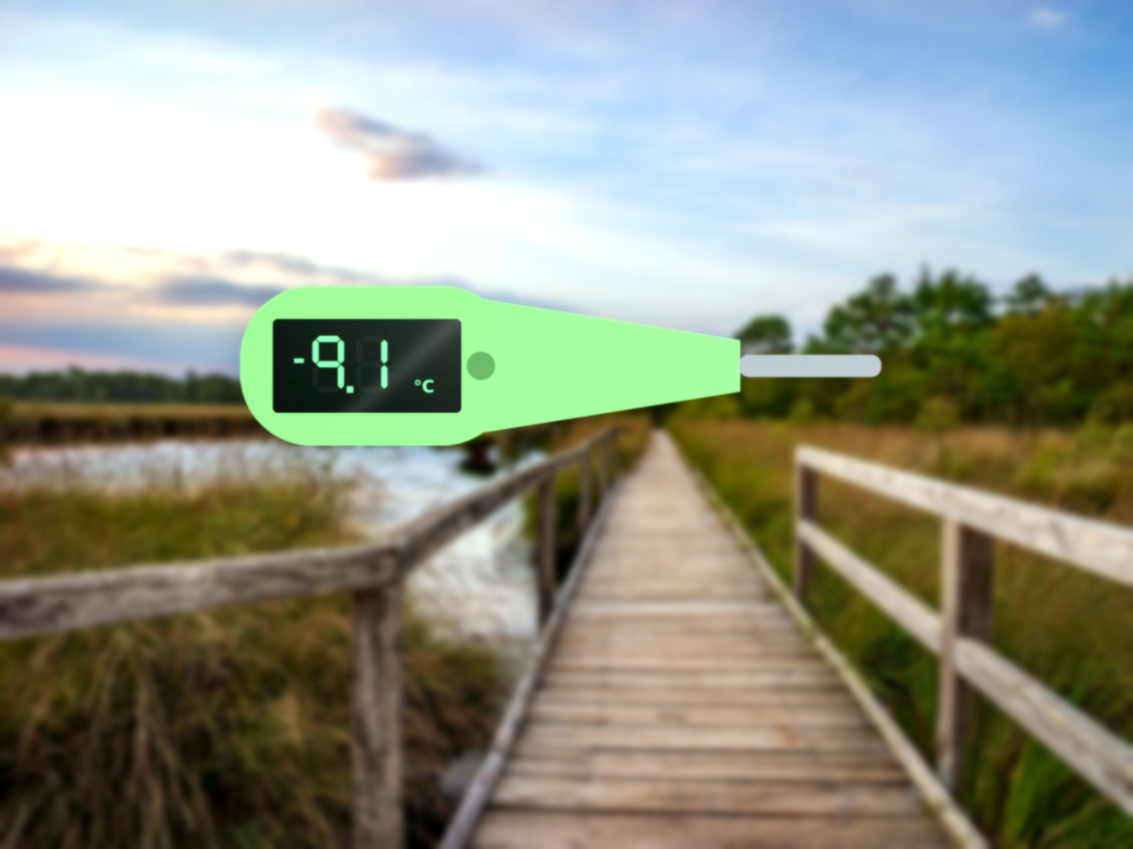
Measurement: -9.1,°C
